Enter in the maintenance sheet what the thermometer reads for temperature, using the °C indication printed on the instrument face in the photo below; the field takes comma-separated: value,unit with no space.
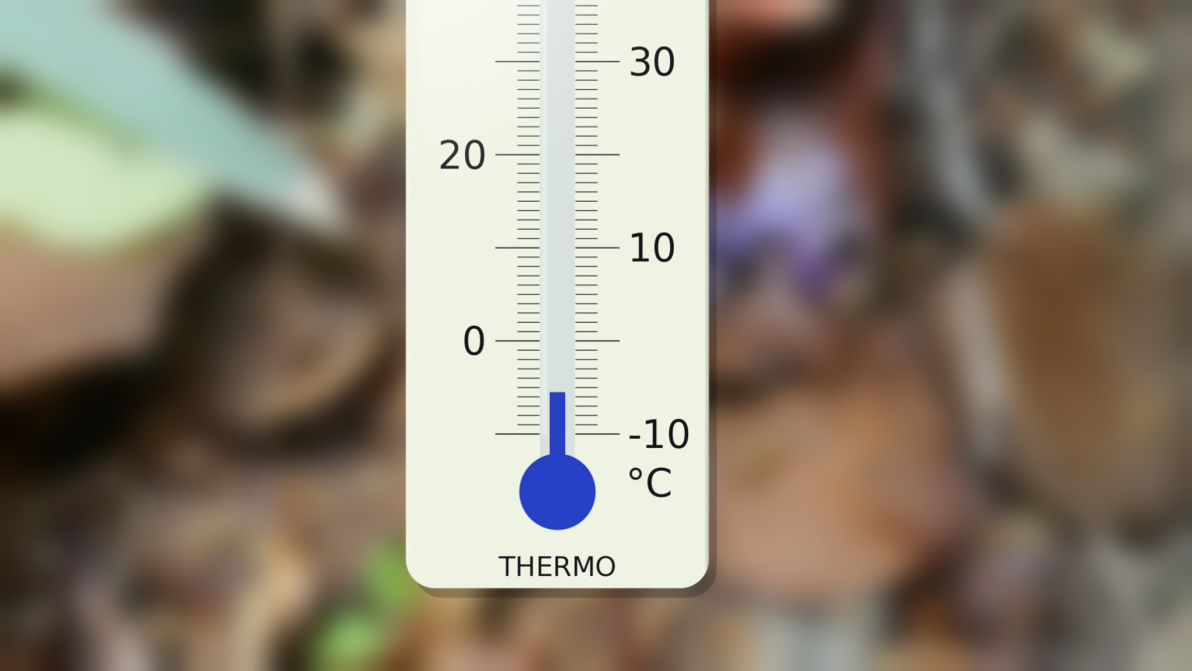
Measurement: -5.5,°C
